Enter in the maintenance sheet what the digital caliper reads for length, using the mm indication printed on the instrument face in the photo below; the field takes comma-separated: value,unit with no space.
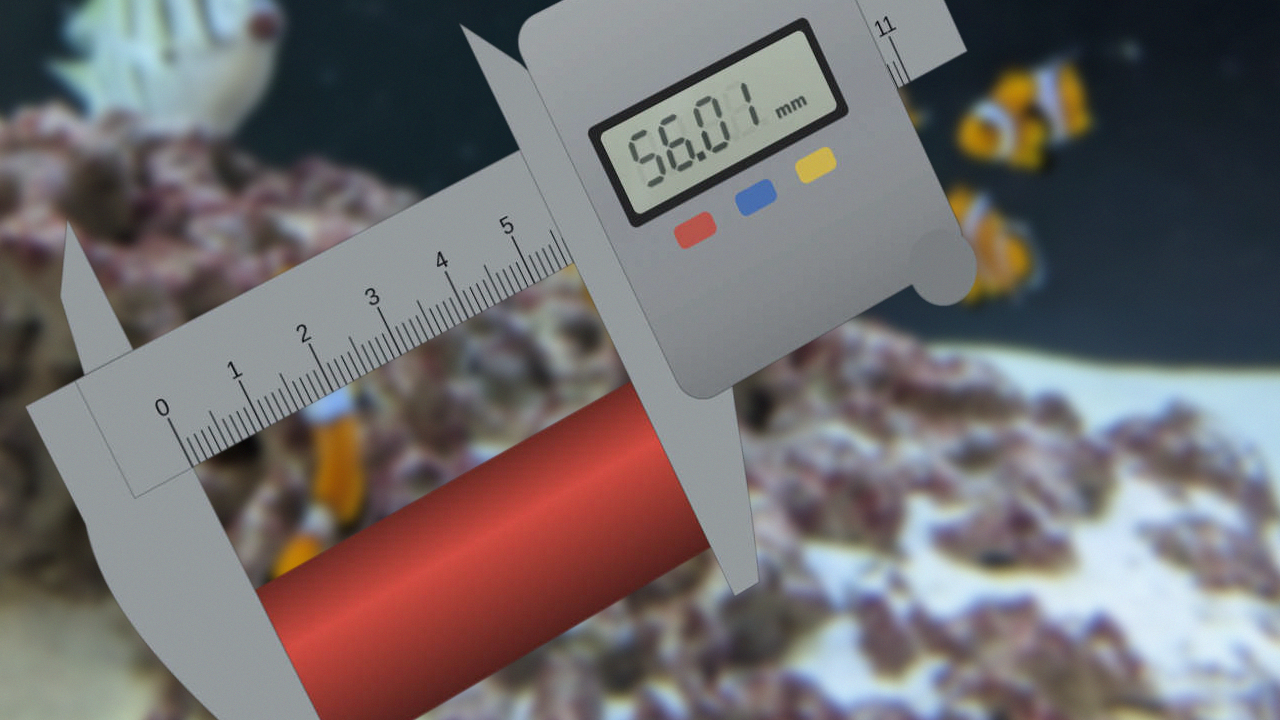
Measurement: 56.01,mm
